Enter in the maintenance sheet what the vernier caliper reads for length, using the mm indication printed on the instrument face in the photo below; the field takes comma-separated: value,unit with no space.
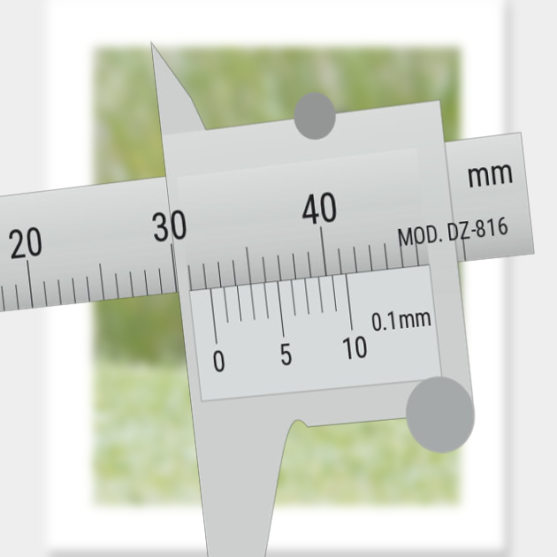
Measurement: 32.3,mm
